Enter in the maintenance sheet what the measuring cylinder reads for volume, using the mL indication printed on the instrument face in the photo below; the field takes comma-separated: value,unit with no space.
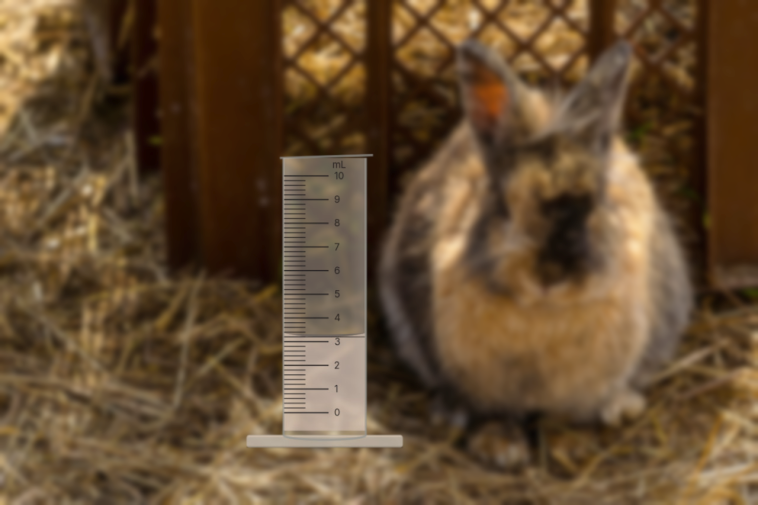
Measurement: 3.2,mL
